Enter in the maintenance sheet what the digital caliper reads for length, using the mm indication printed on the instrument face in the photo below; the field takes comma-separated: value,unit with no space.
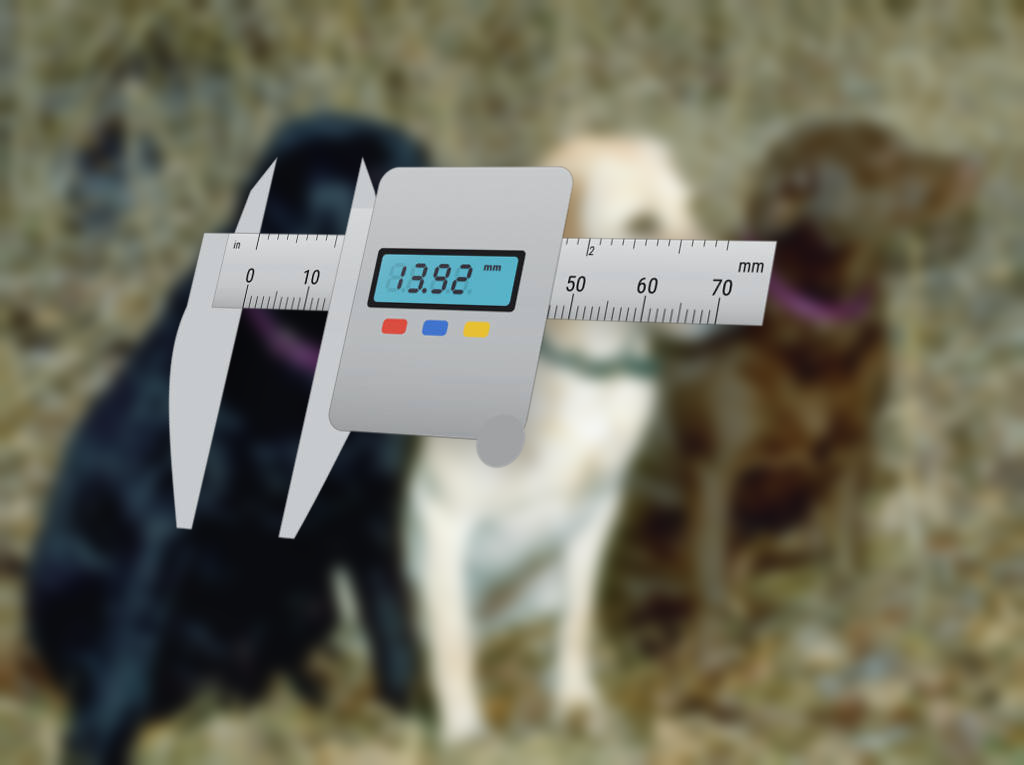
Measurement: 13.92,mm
